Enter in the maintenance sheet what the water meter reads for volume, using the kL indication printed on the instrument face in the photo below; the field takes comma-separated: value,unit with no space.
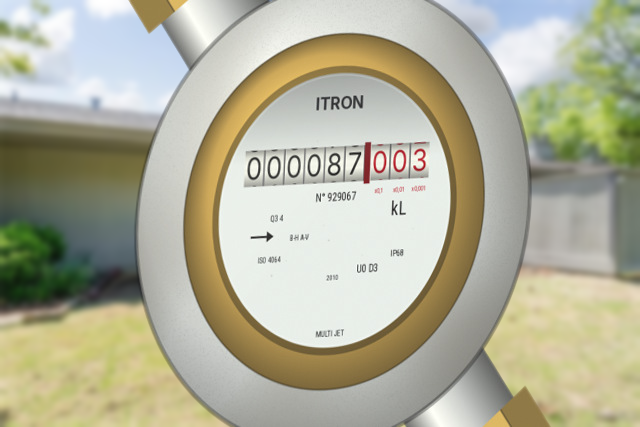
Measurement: 87.003,kL
